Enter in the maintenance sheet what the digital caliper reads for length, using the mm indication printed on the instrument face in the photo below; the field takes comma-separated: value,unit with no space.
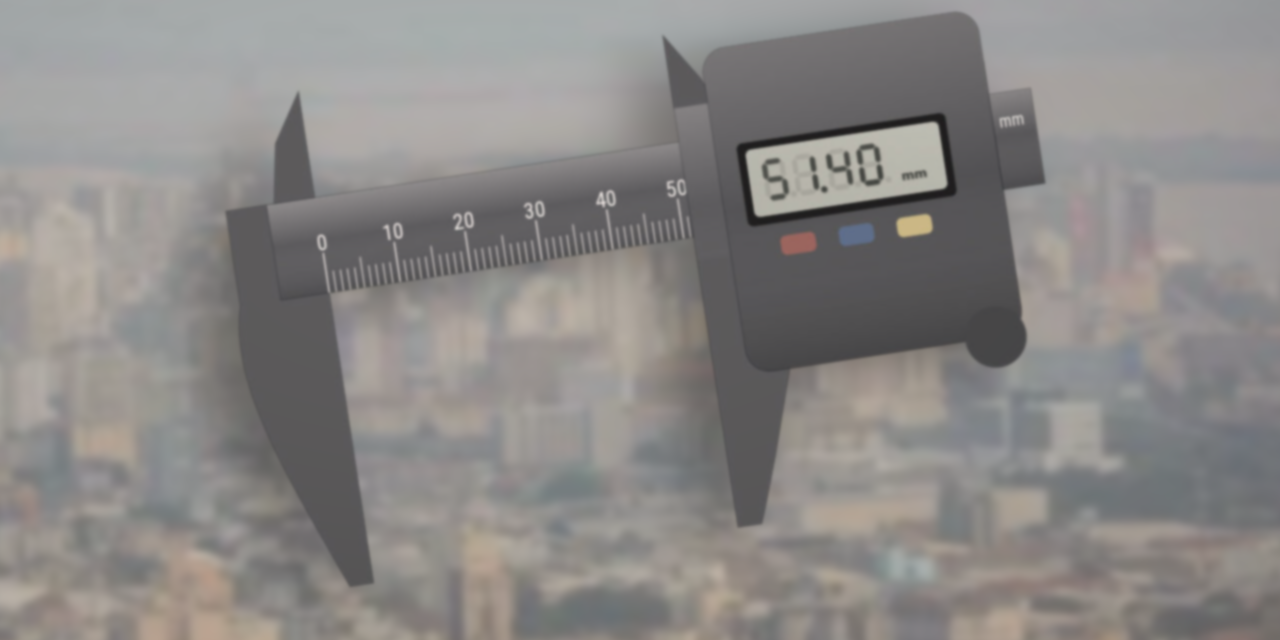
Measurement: 51.40,mm
